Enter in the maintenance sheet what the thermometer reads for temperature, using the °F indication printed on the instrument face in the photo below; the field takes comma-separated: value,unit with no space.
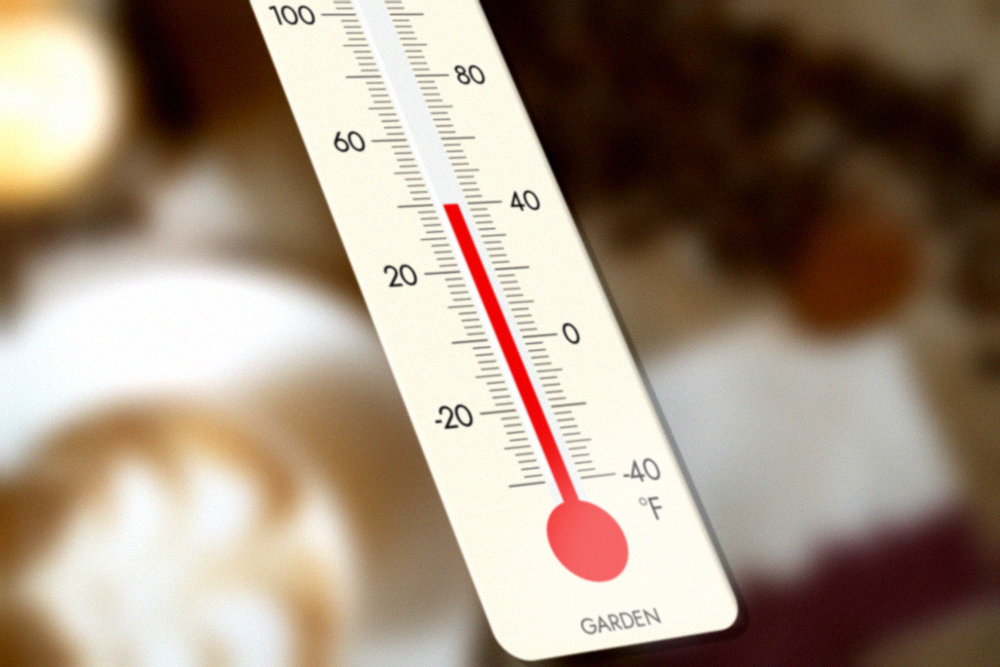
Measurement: 40,°F
